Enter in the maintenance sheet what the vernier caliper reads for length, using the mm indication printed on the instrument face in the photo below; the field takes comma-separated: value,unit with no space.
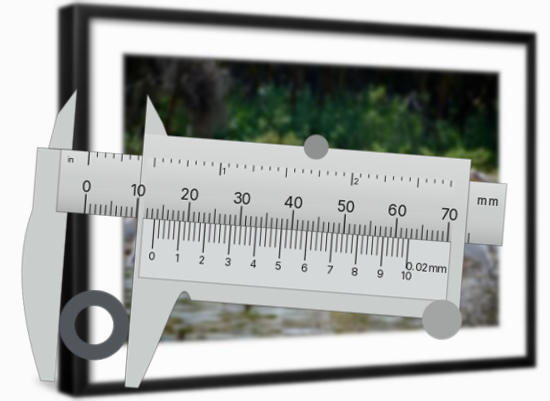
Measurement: 13.5,mm
